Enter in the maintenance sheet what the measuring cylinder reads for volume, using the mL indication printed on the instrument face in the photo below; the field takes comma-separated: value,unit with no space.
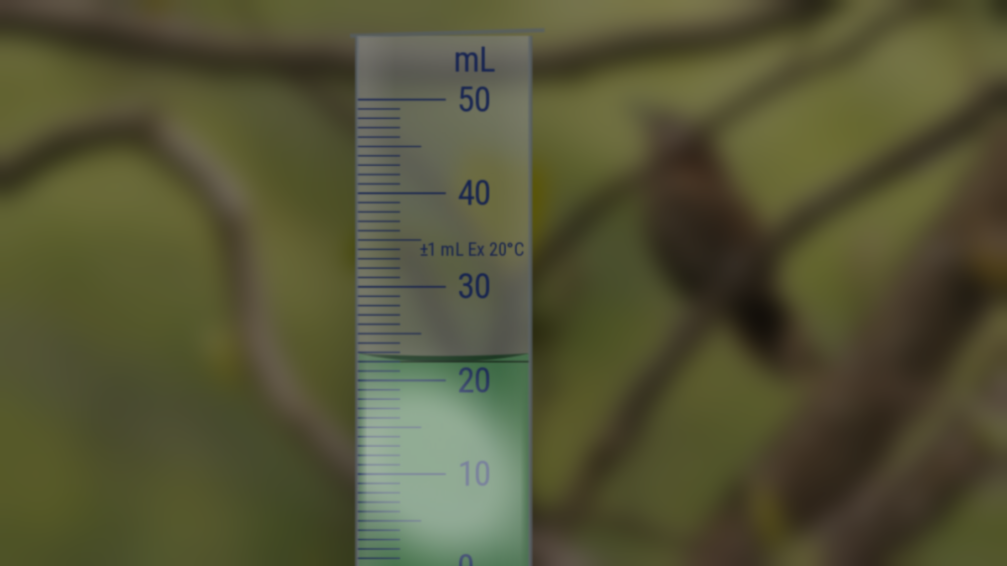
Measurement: 22,mL
